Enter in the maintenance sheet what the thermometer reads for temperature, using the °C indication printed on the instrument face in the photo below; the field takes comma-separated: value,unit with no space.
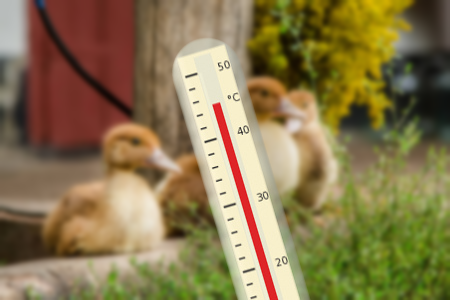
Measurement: 45,°C
